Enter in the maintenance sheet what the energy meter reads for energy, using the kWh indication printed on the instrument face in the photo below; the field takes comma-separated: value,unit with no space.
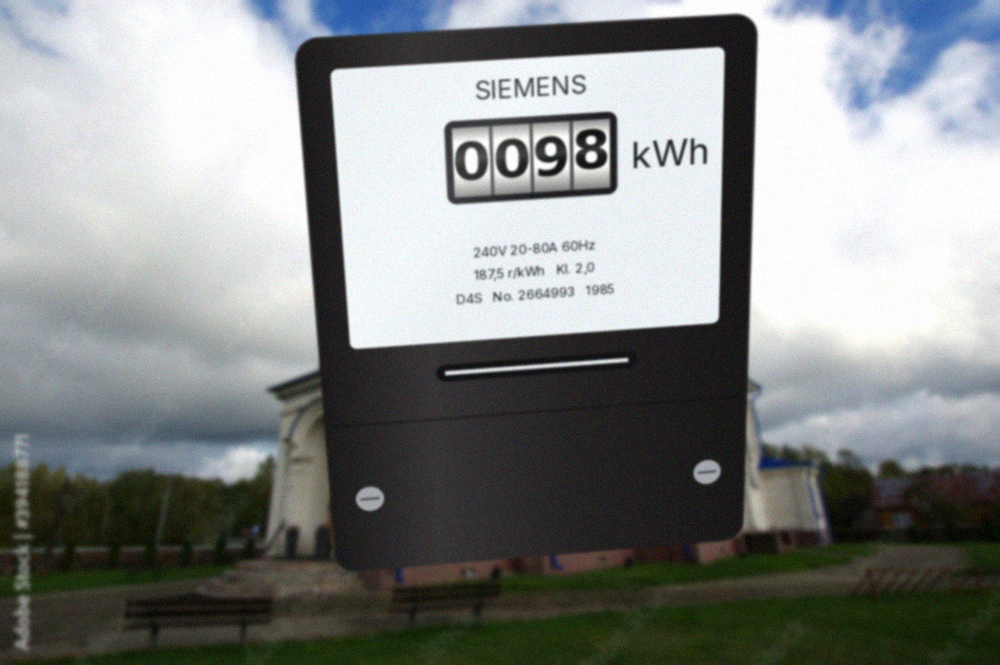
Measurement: 98,kWh
